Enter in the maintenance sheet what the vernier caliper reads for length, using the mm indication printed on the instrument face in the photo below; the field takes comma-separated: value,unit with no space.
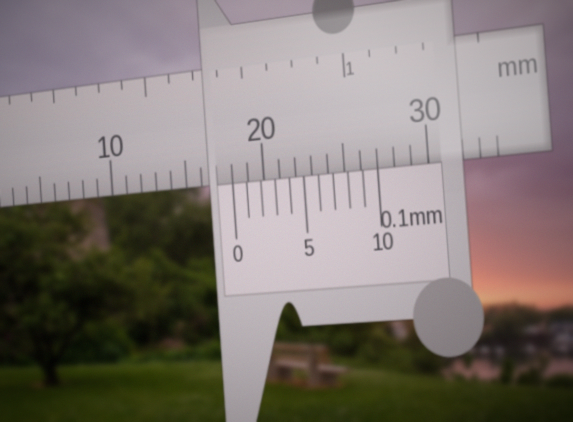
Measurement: 18.0,mm
